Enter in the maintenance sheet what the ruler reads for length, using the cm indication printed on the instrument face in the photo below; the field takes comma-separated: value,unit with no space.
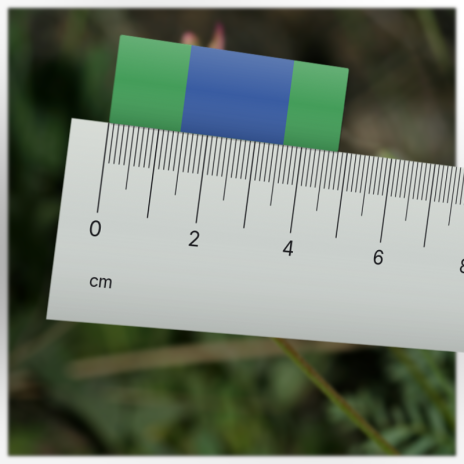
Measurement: 4.8,cm
